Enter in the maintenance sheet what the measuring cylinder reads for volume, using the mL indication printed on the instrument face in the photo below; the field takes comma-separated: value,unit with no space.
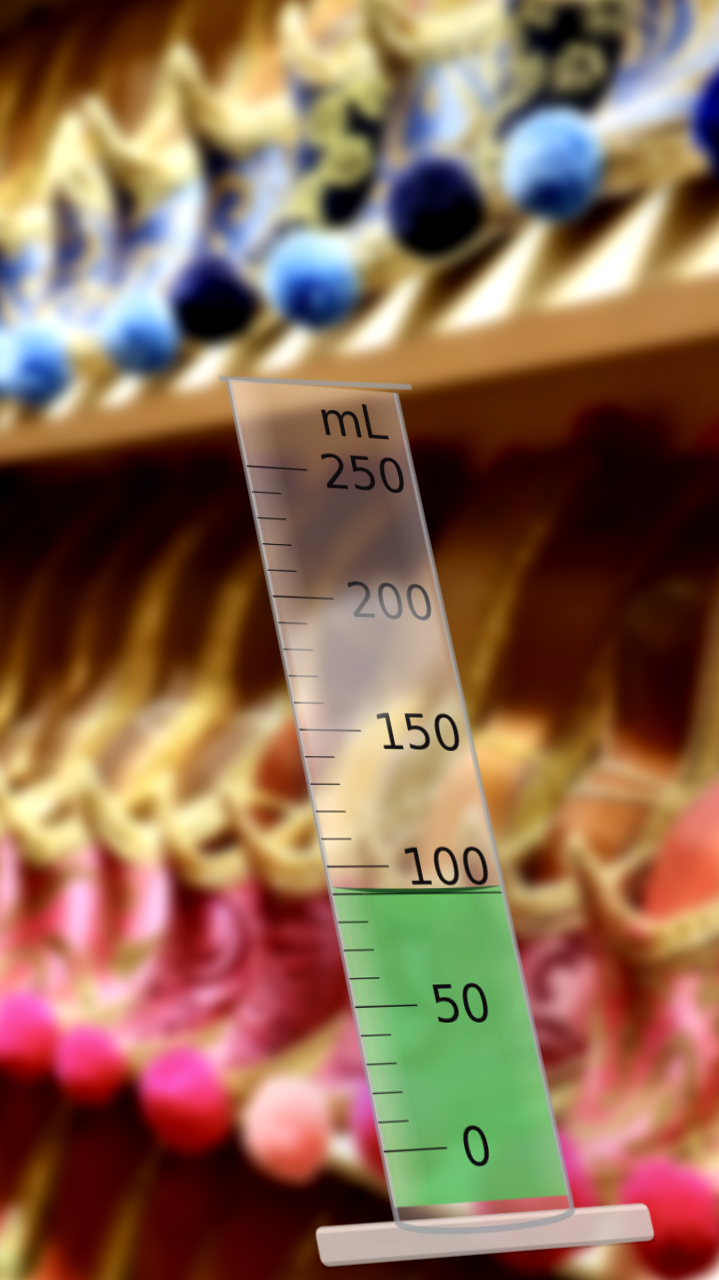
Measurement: 90,mL
